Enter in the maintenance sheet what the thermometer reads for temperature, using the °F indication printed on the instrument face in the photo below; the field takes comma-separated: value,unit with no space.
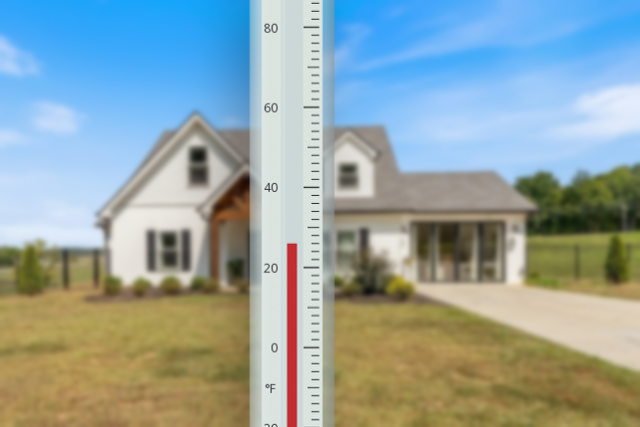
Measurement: 26,°F
